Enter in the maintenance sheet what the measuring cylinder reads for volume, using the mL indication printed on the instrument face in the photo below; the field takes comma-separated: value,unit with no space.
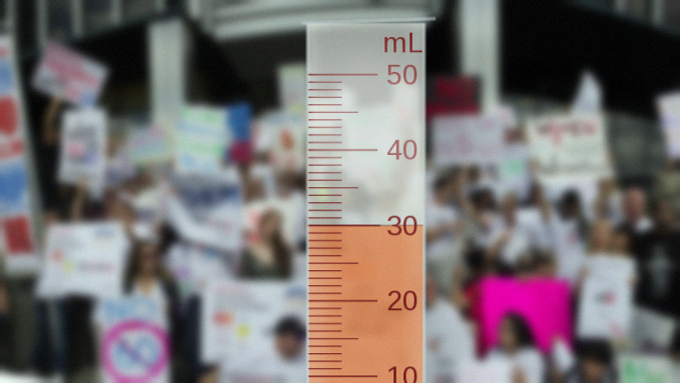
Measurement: 30,mL
